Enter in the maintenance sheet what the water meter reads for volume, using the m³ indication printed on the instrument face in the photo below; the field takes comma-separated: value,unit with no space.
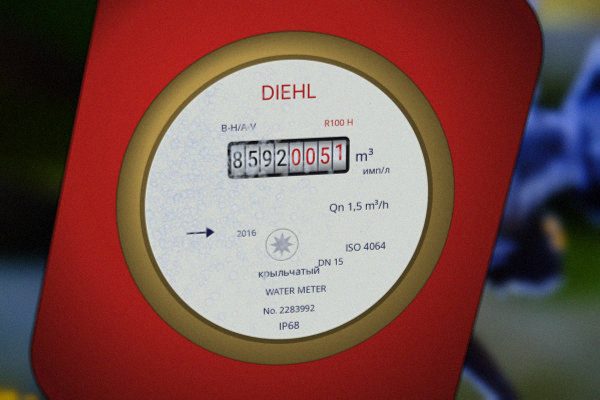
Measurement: 8592.0051,m³
